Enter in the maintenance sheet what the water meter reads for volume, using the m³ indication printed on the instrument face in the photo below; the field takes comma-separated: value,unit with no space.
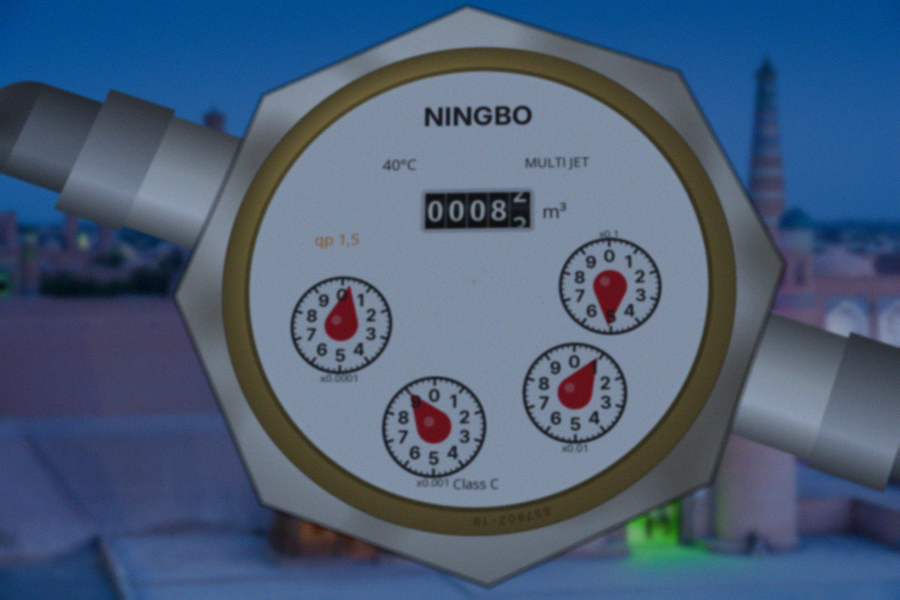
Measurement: 82.5090,m³
